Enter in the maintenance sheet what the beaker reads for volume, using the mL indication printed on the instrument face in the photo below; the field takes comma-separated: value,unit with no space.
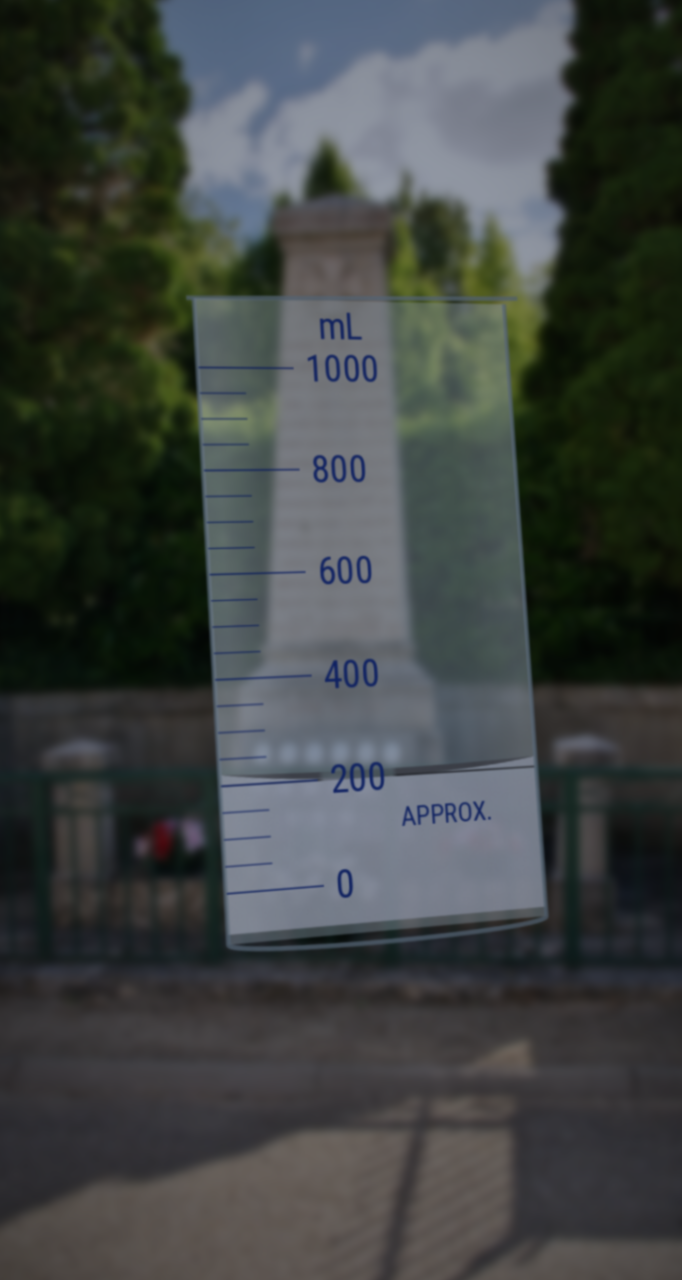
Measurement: 200,mL
